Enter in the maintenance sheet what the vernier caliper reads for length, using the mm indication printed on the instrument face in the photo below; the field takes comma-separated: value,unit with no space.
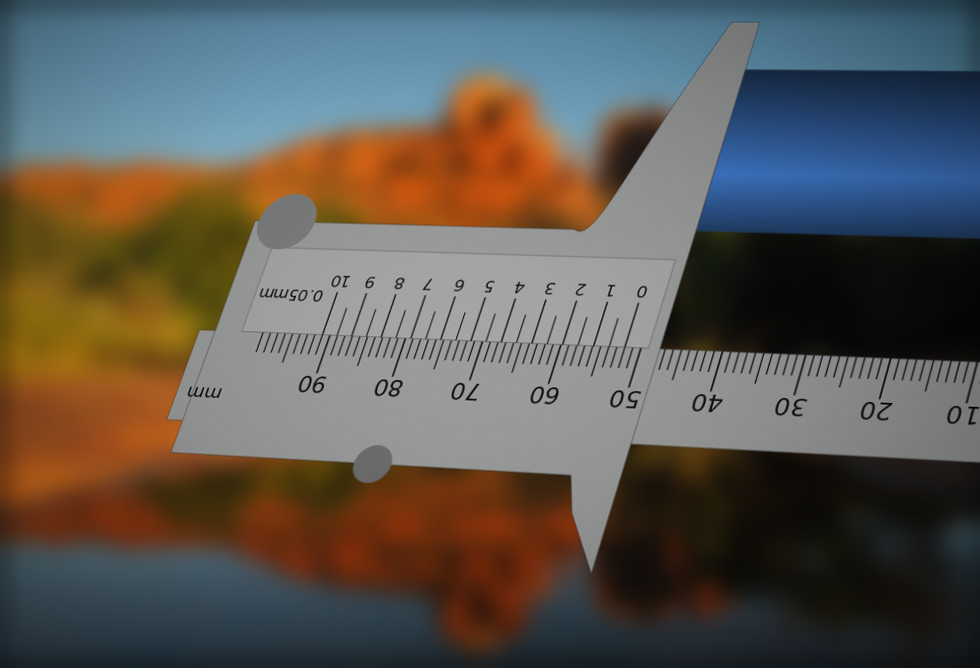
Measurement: 52.0,mm
